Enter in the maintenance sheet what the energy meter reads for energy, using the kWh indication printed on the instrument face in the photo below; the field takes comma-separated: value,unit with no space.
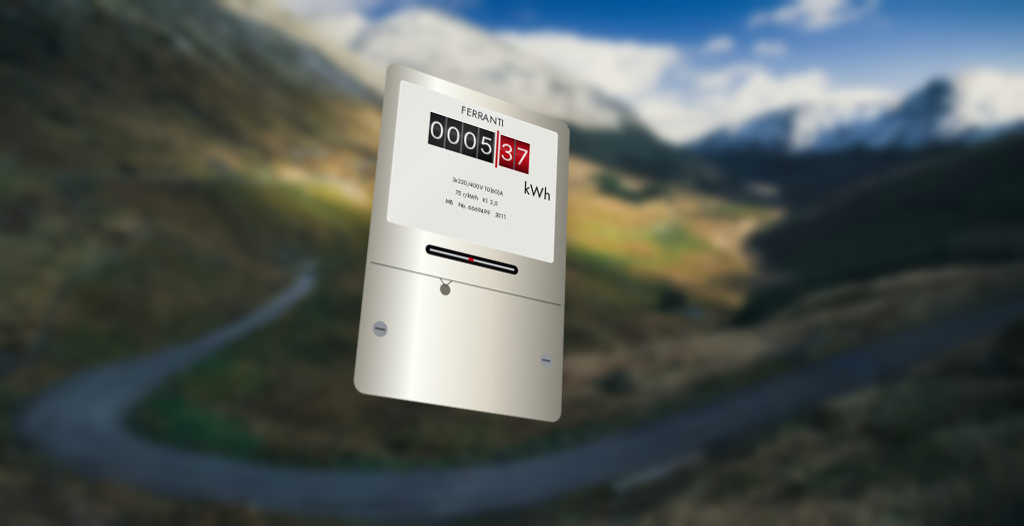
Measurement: 5.37,kWh
